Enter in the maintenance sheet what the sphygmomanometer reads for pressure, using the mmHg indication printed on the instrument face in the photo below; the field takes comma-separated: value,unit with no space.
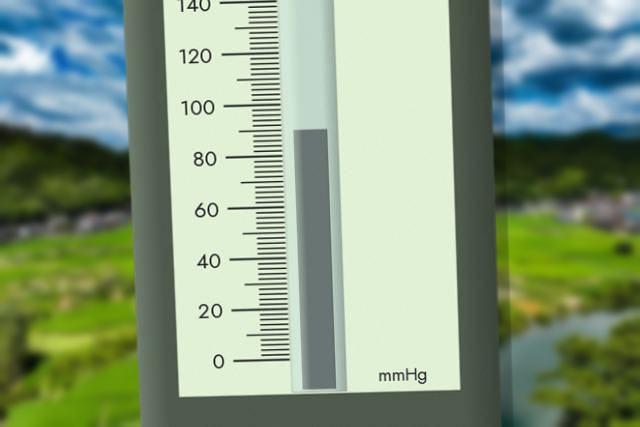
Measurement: 90,mmHg
